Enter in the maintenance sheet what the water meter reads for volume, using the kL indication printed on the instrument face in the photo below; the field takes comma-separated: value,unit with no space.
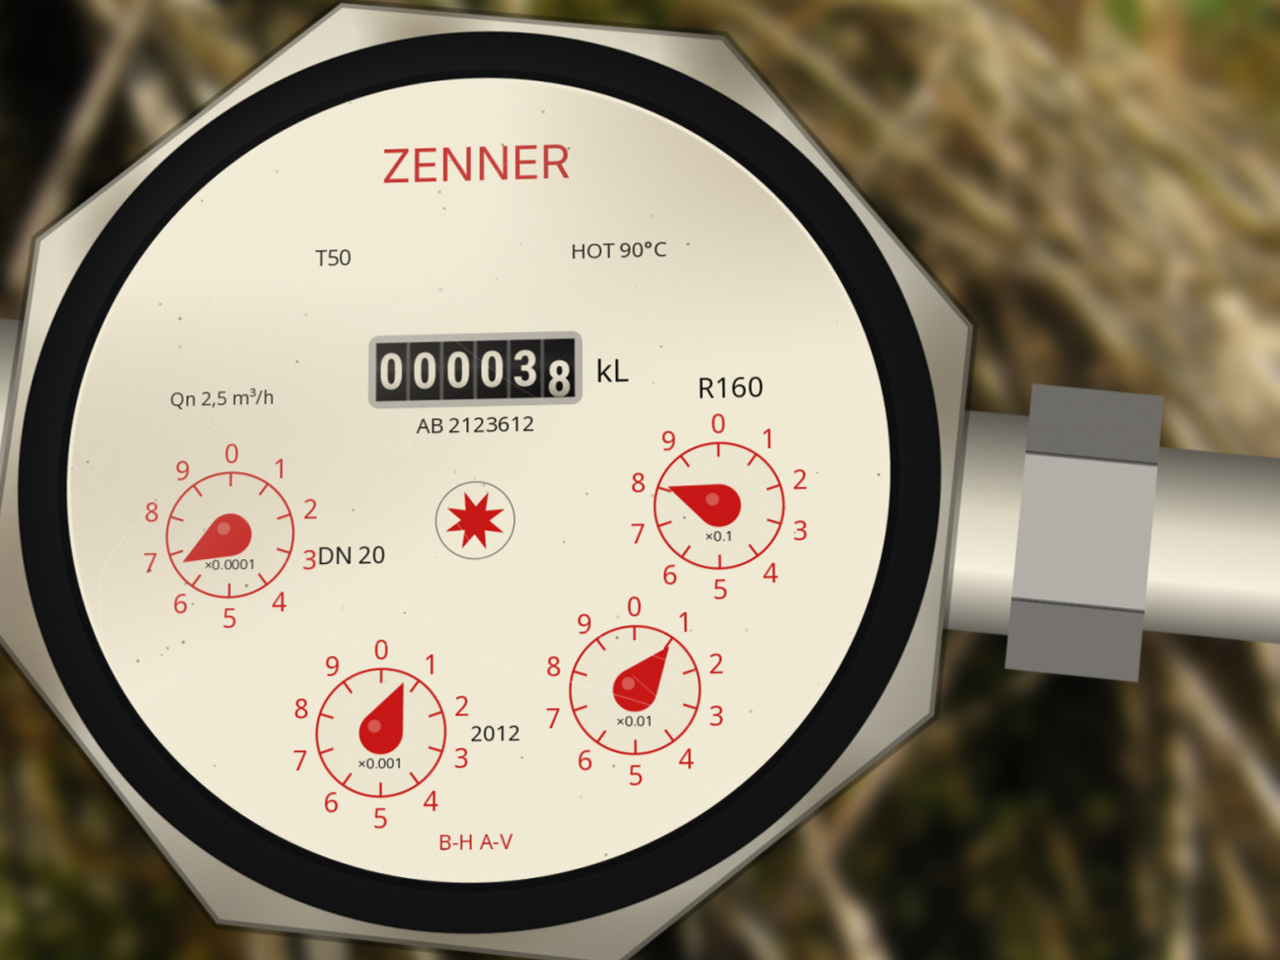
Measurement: 37.8106,kL
